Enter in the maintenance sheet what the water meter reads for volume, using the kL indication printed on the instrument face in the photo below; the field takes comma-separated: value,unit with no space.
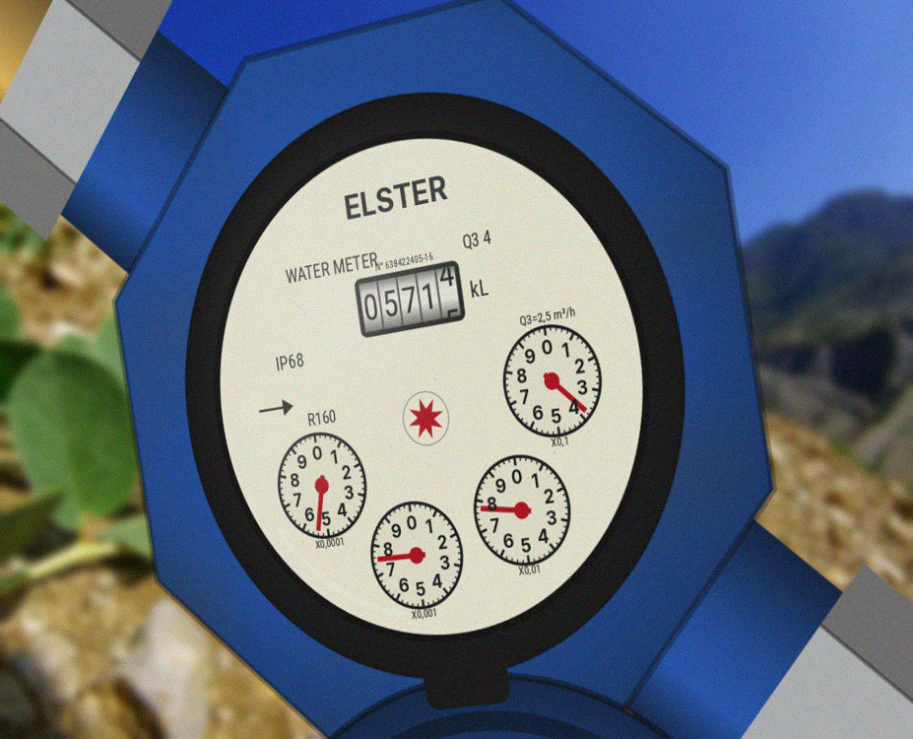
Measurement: 5714.3775,kL
